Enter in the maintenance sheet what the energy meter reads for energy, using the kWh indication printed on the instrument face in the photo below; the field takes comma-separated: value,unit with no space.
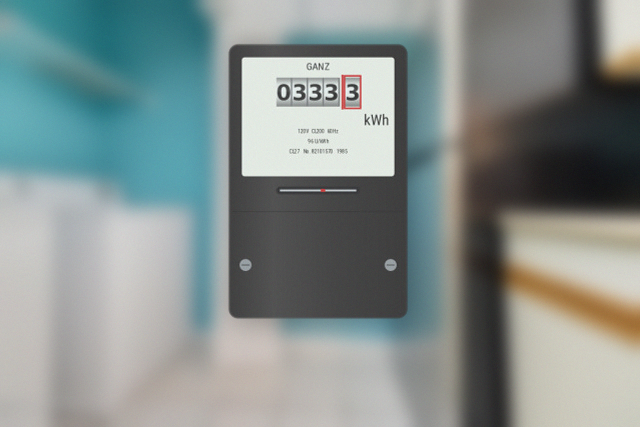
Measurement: 333.3,kWh
